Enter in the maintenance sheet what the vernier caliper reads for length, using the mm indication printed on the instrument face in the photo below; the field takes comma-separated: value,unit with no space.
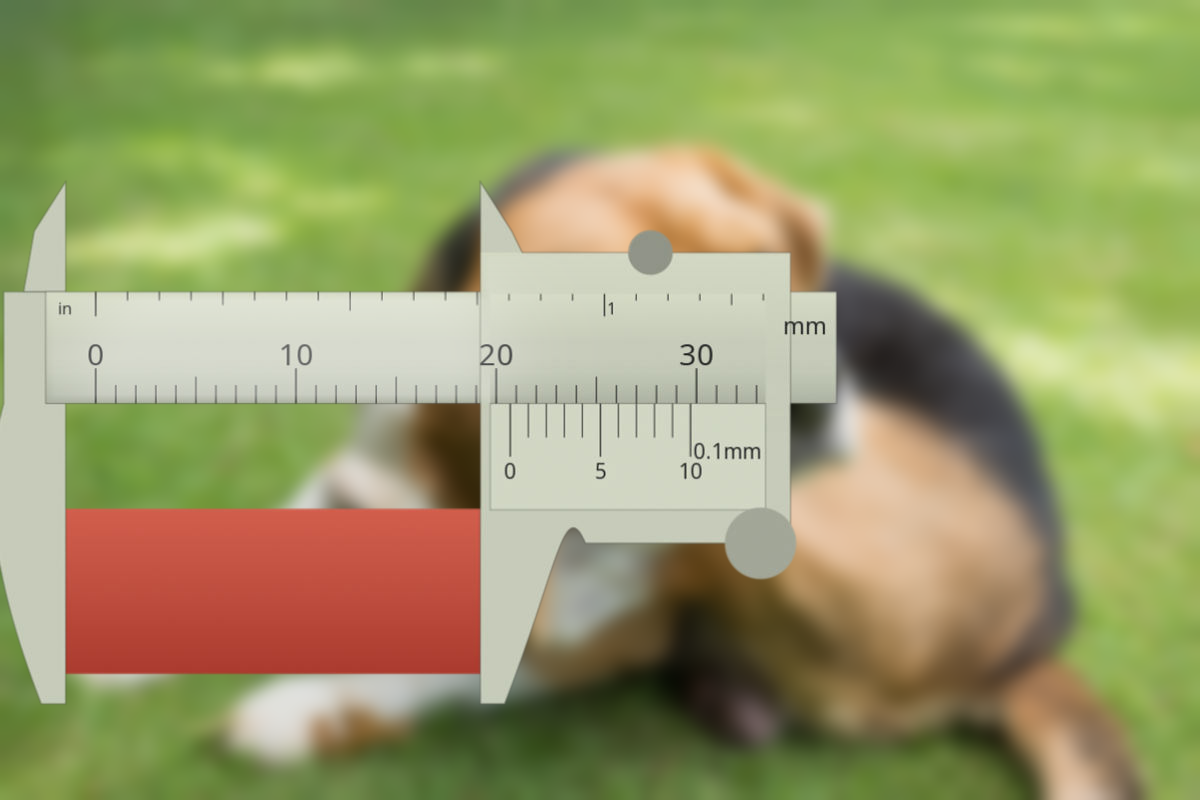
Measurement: 20.7,mm
